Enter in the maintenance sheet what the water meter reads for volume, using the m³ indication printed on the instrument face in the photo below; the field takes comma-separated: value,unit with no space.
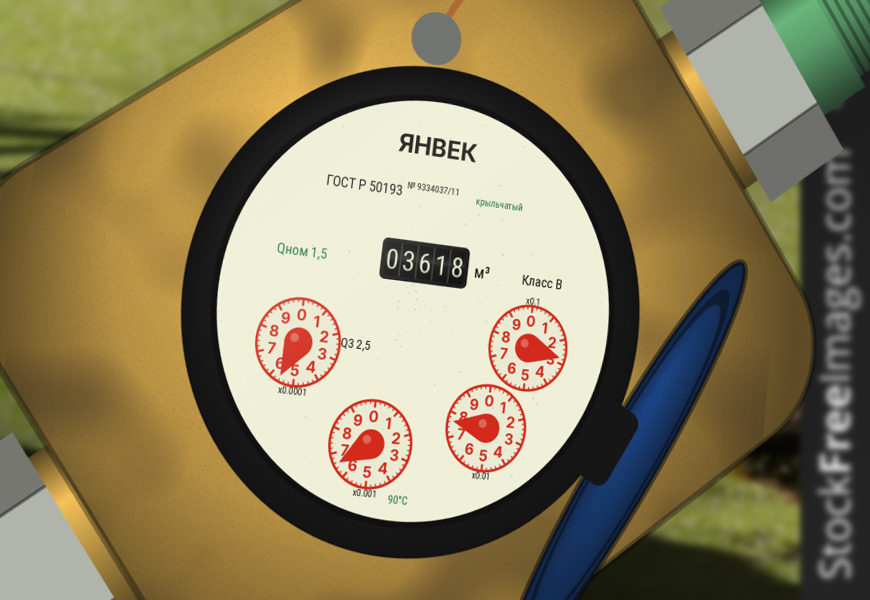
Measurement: 3618.2765,m³
